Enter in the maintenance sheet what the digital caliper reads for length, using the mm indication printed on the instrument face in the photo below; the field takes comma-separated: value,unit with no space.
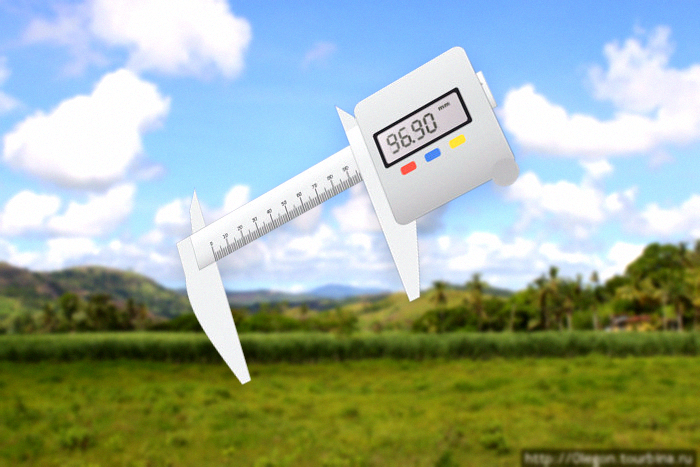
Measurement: 96.90,mm
